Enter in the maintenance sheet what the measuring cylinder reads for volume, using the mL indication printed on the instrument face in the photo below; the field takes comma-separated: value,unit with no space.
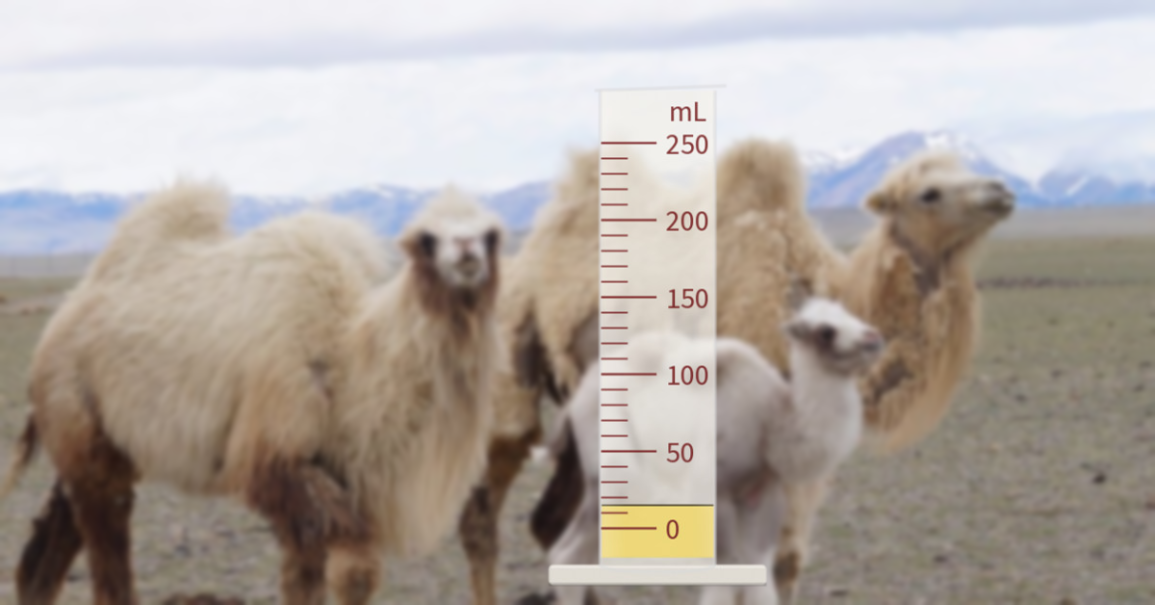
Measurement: 15,mL
